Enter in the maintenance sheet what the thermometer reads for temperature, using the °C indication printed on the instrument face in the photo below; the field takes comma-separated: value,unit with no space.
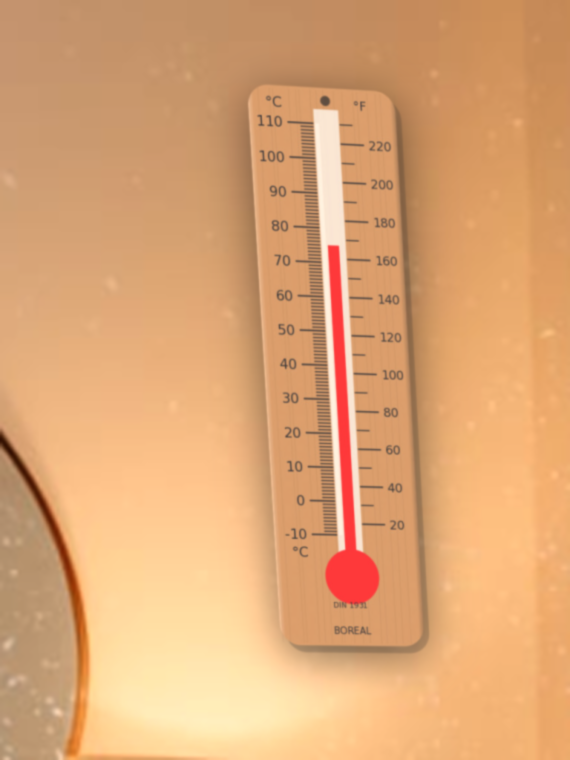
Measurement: 75,°C
